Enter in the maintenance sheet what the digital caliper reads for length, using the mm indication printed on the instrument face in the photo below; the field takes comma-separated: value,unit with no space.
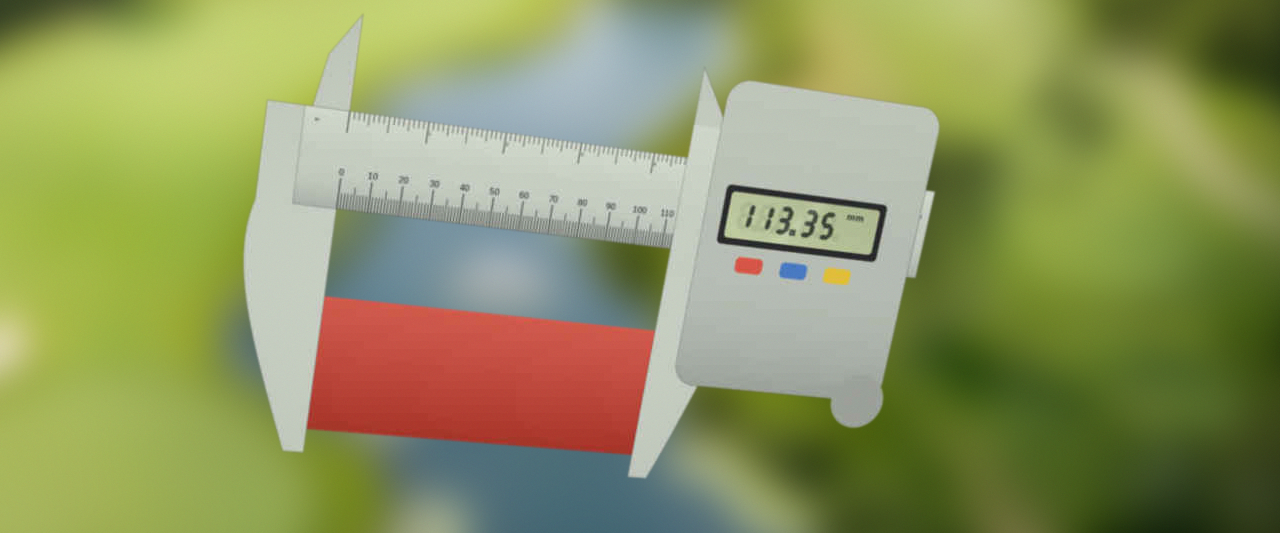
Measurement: 113.35,mm
